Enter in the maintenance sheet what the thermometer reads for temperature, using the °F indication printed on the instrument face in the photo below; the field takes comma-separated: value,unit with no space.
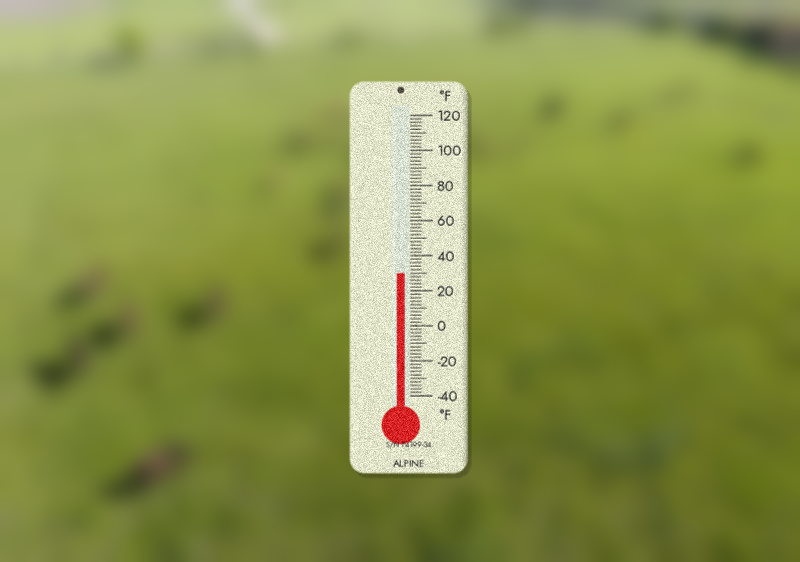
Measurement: 30,°F
